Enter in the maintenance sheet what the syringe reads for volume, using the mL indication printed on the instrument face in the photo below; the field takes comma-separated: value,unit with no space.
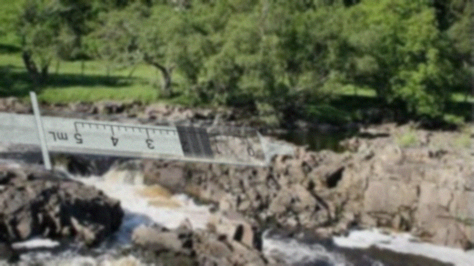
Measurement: 1.2,mL
